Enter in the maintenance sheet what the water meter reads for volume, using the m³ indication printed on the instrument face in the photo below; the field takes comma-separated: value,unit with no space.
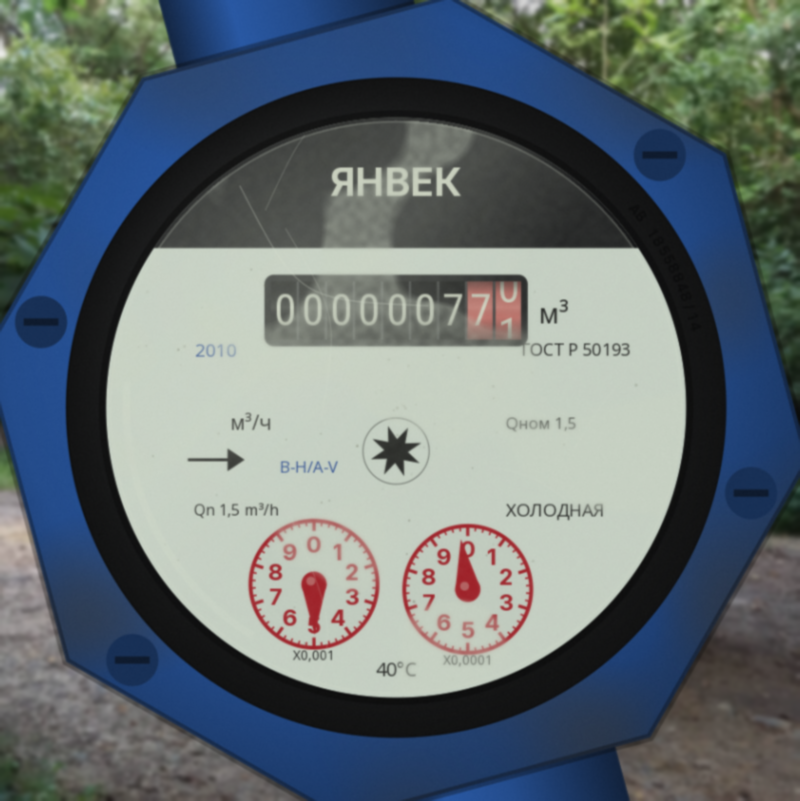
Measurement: 7.7049,m³
